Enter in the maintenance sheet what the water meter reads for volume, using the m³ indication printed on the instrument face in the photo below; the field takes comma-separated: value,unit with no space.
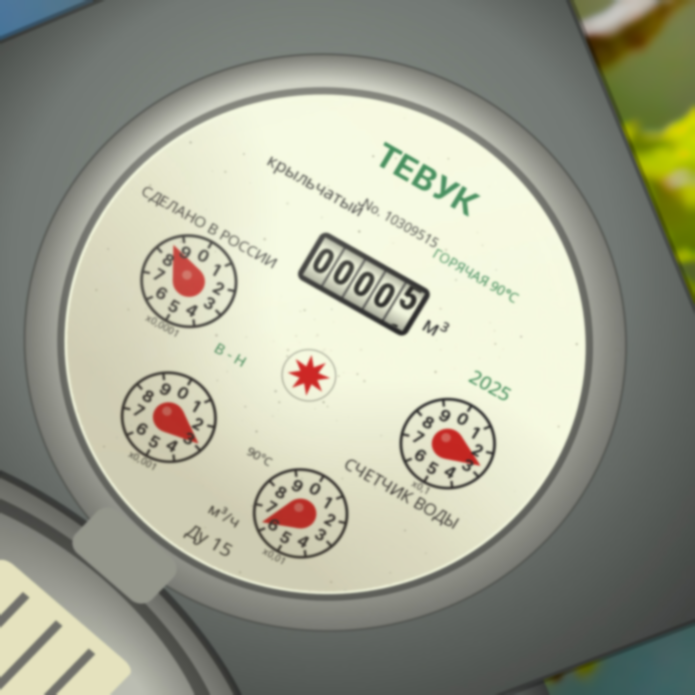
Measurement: 5.2628,m³
